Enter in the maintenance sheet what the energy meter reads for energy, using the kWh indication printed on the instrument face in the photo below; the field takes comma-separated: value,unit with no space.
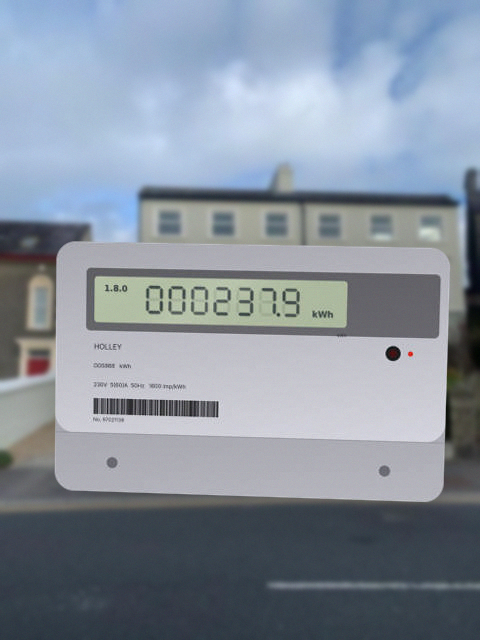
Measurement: 237.9,kWh
